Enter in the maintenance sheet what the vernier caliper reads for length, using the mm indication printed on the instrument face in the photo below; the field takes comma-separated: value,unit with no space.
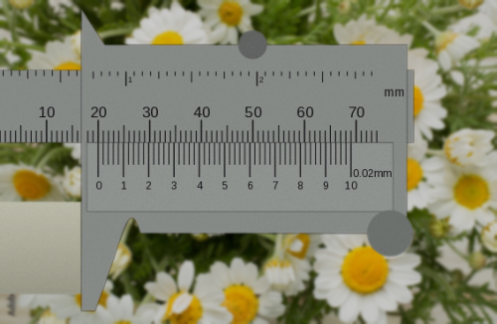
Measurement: 20.0,mm
